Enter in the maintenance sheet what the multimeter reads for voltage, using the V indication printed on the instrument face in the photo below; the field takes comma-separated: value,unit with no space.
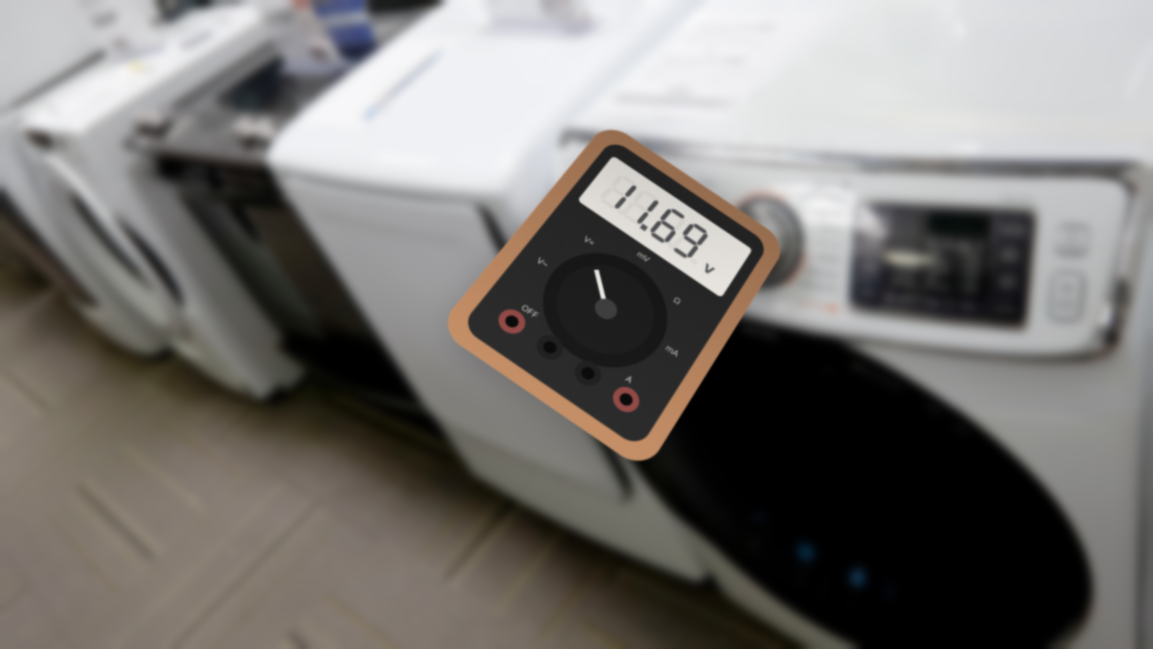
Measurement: 11.69,V
